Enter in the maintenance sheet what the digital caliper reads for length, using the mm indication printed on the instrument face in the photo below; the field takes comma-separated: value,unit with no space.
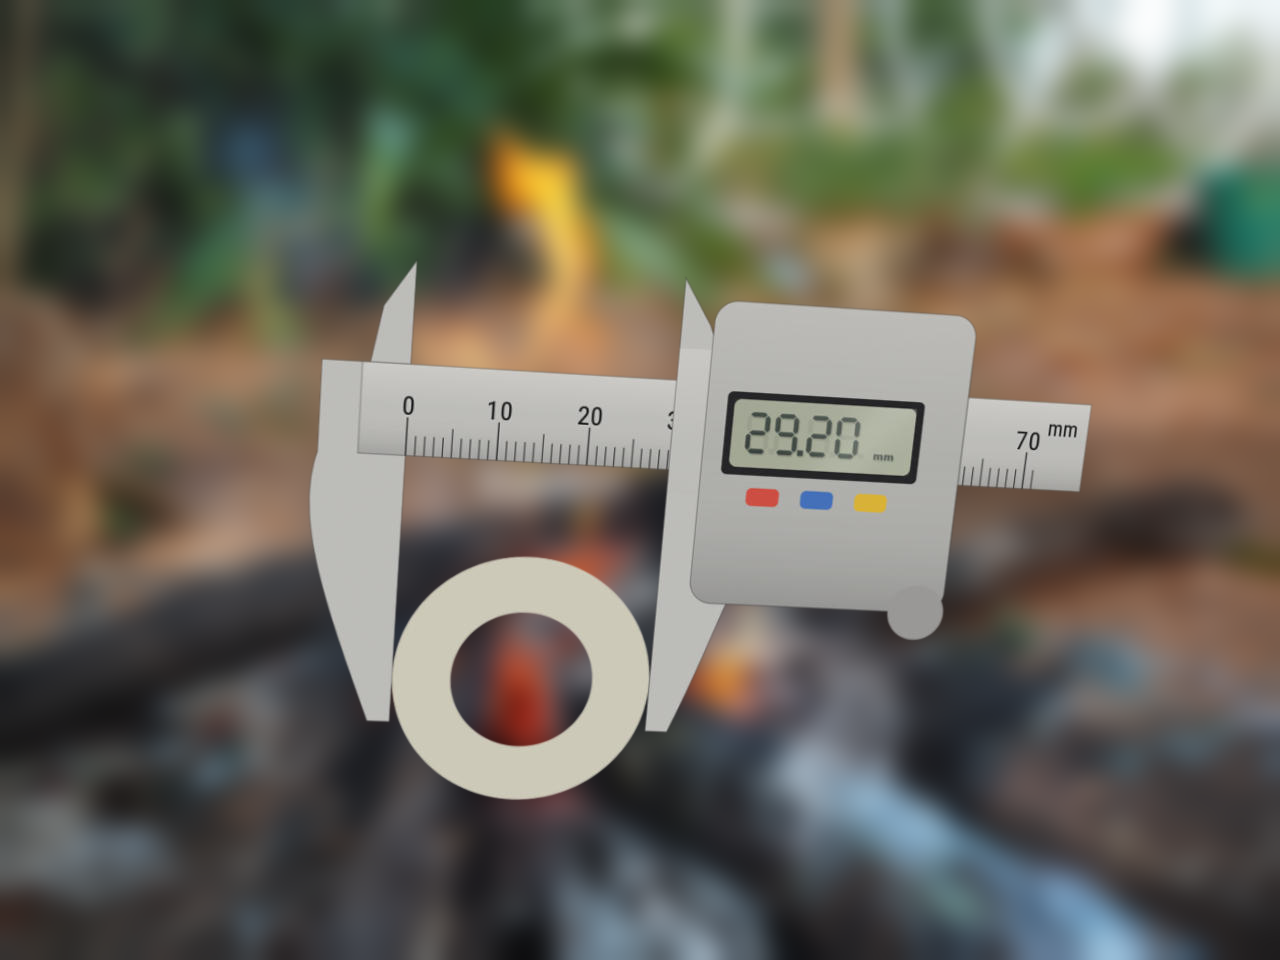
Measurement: 29.20,mm
